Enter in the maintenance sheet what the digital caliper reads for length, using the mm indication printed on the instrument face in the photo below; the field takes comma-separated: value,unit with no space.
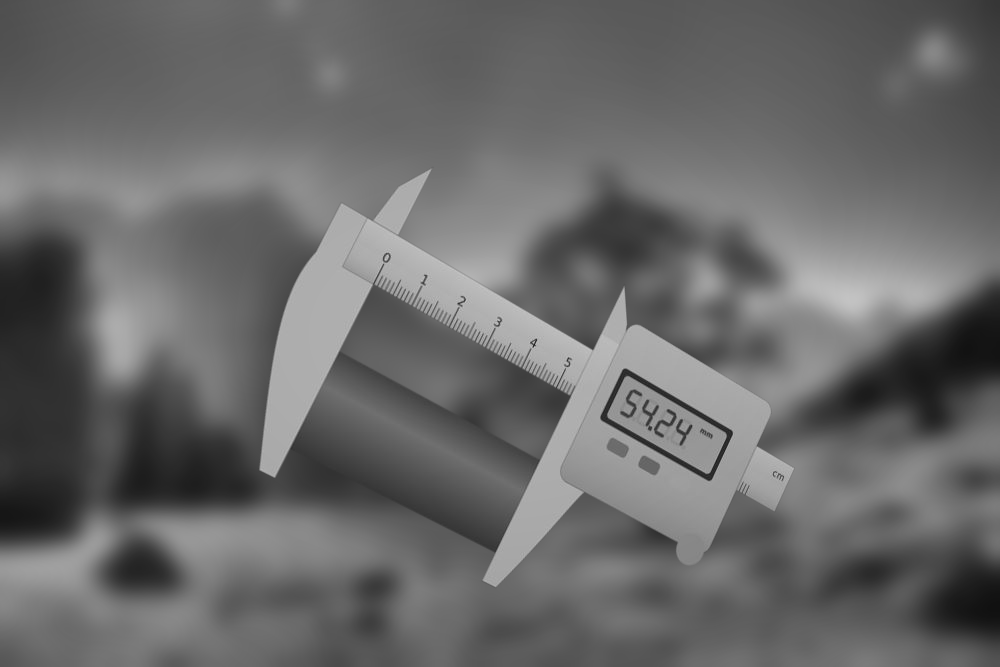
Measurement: 54.24,mm
